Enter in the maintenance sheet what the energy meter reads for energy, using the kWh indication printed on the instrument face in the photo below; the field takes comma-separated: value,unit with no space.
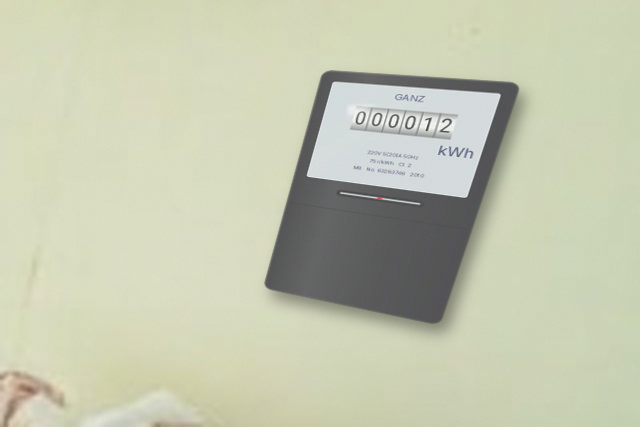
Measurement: 12,kWh
